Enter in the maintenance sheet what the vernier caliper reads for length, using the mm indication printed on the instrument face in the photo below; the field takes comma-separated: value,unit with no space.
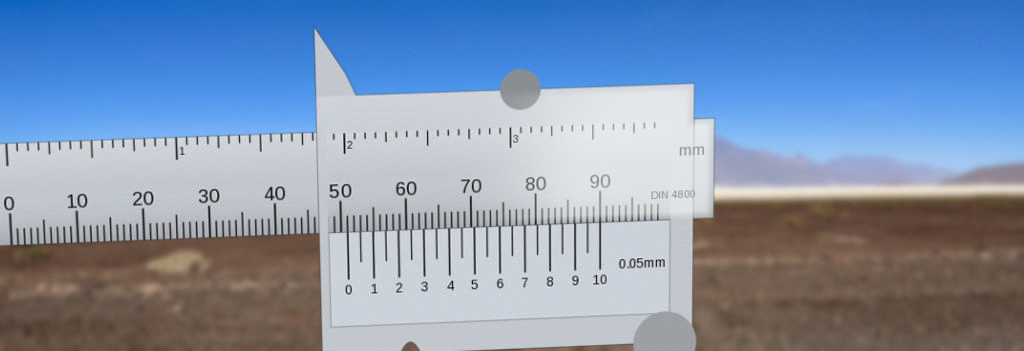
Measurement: 51.0,mm
